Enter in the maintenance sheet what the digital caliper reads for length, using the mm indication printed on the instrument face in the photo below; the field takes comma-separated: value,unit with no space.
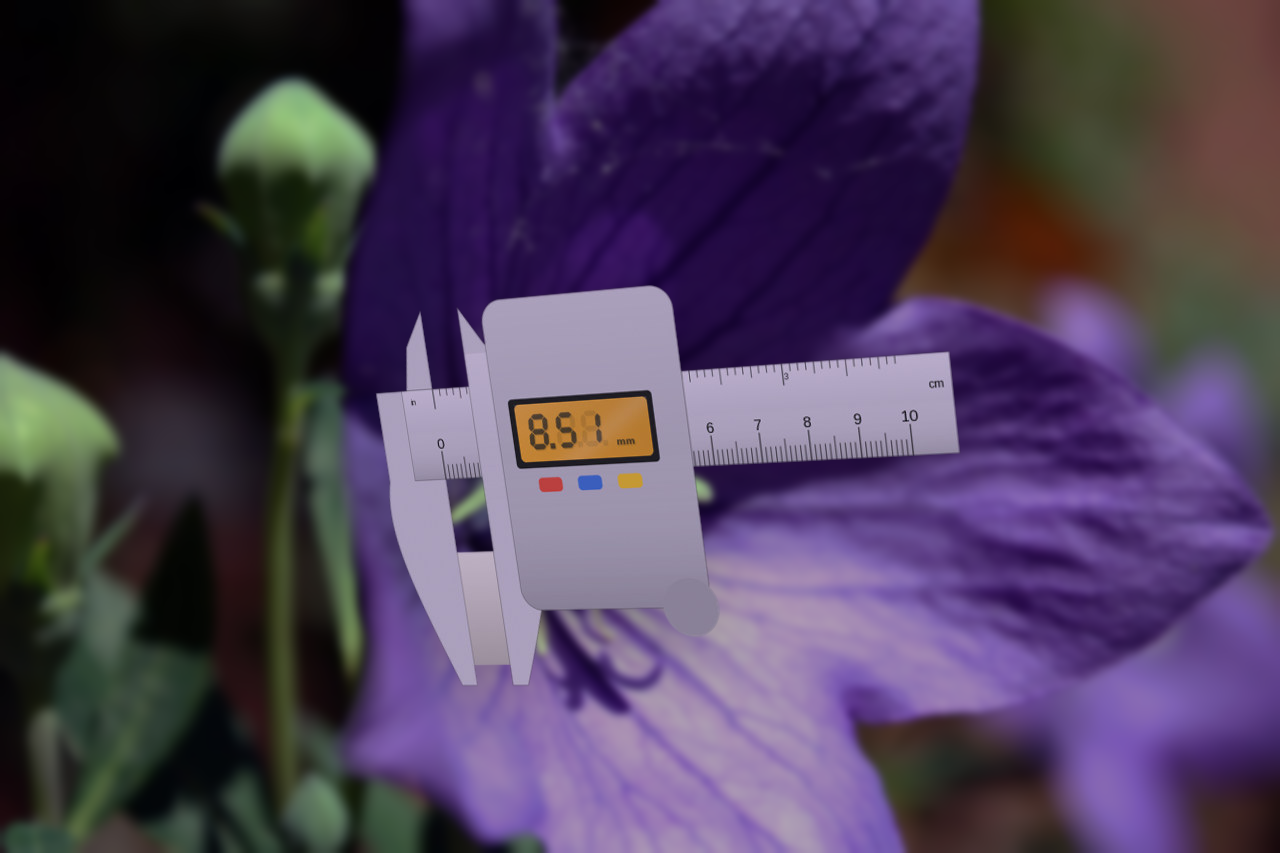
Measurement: 8.51,mm
